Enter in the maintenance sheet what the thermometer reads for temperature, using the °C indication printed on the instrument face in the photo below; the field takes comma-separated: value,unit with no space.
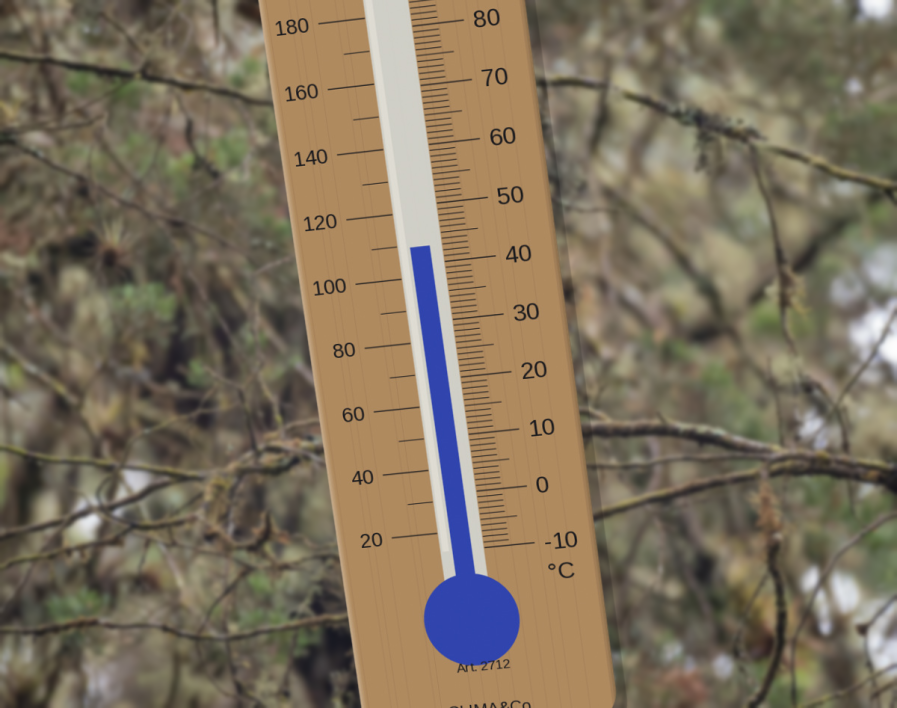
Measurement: 43,°C
